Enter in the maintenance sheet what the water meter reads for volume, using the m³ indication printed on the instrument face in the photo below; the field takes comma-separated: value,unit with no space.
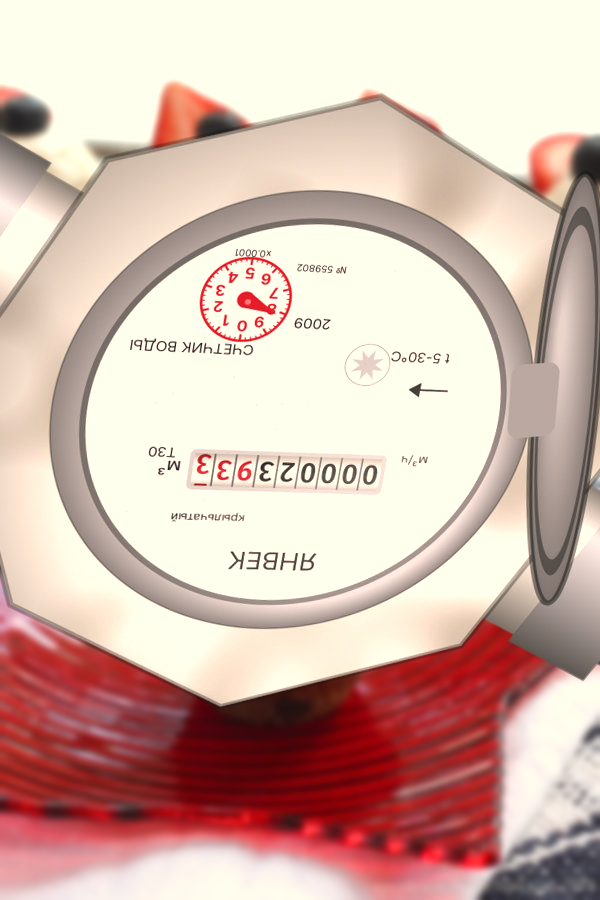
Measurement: 23.9328,m³
